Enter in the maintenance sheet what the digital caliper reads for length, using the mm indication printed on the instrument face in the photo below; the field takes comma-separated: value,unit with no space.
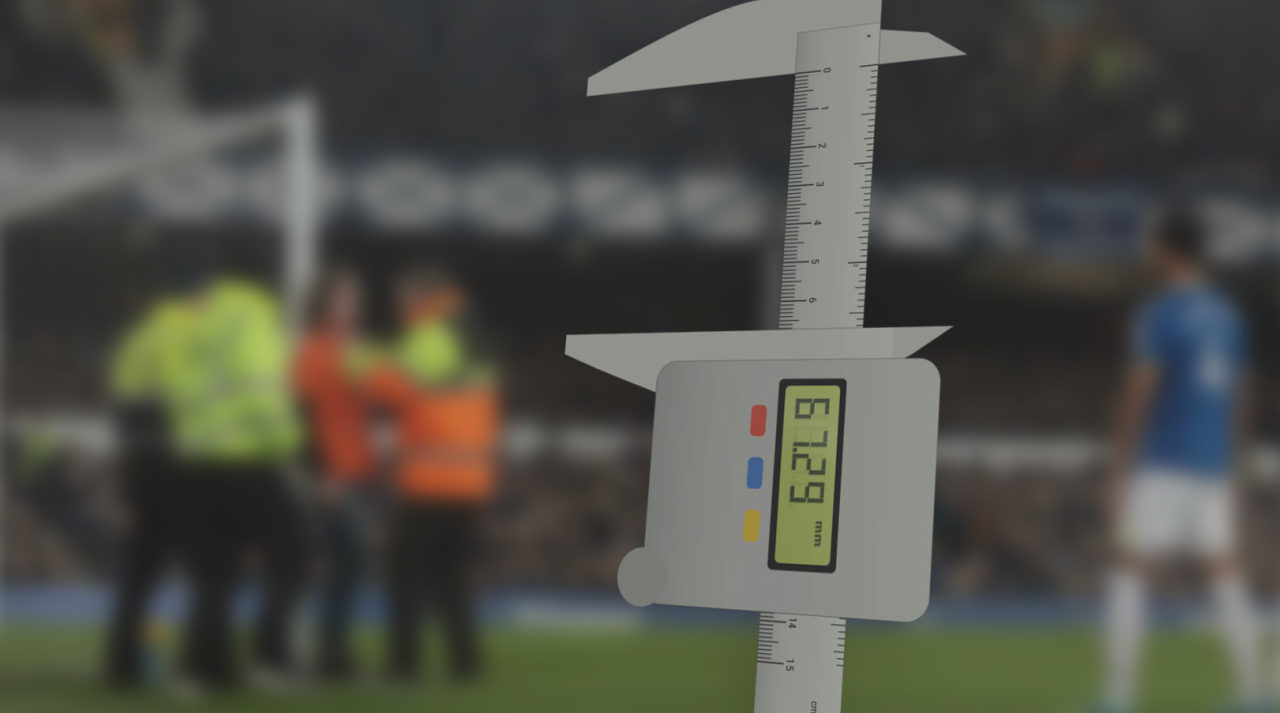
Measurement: 67.29,mm
